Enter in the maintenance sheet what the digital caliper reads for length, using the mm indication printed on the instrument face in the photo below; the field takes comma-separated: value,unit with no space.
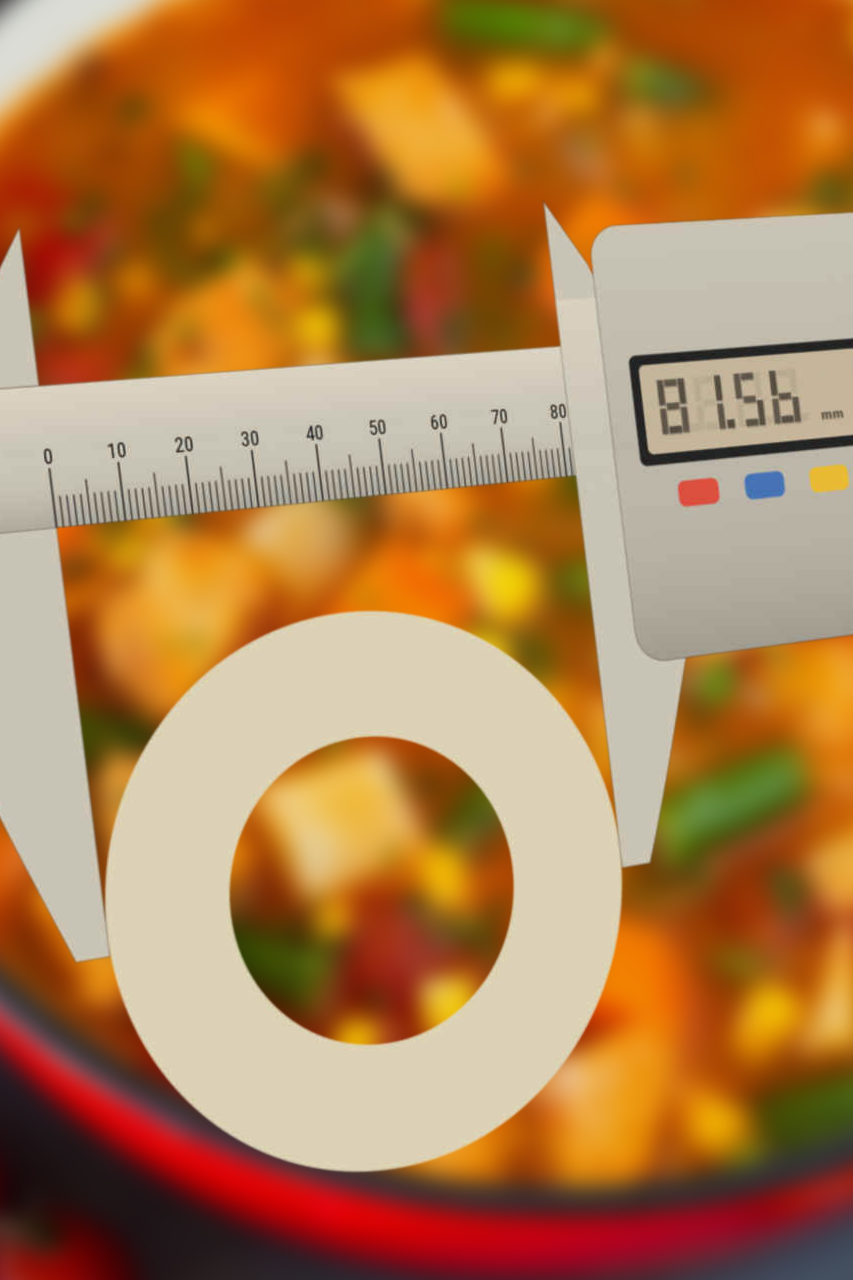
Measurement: 81.56,mm
